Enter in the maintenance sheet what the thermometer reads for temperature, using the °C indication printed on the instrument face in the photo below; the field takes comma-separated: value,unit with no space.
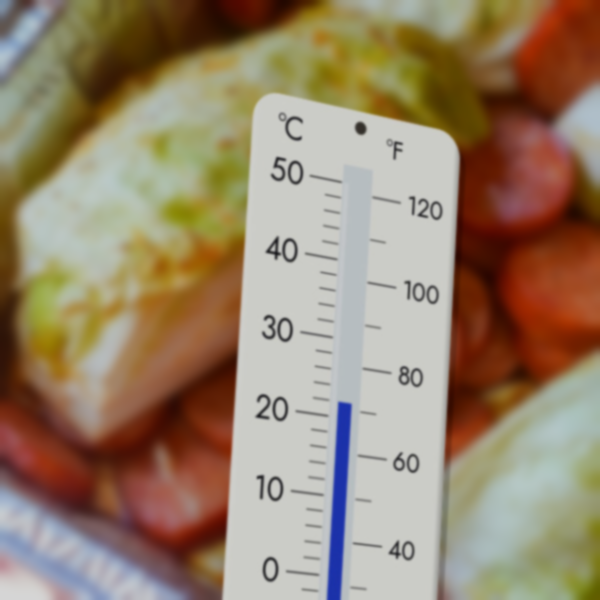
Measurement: 22,°C
